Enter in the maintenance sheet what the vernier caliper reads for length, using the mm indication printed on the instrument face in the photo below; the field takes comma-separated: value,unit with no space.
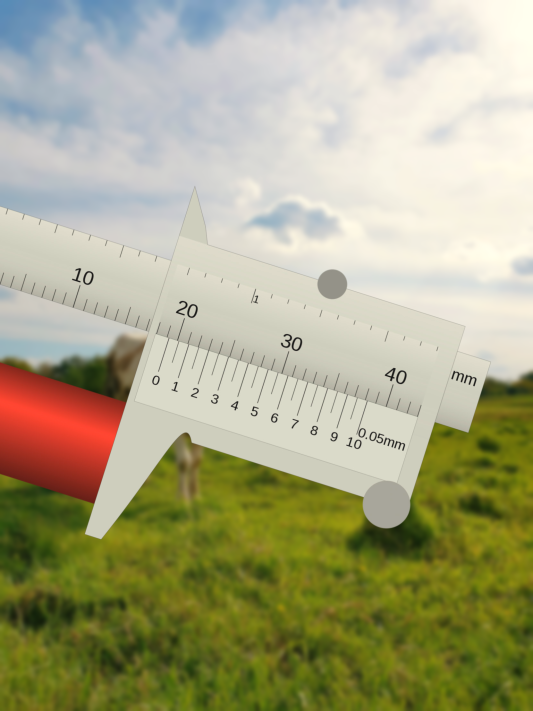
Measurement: 19.2,mm
